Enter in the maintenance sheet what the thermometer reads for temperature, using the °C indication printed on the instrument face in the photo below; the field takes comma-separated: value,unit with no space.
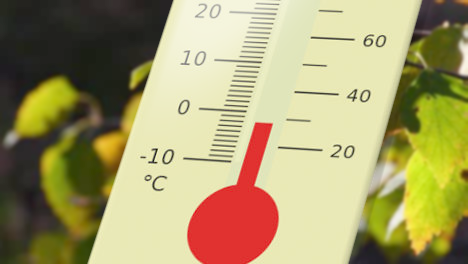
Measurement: -2,°C
